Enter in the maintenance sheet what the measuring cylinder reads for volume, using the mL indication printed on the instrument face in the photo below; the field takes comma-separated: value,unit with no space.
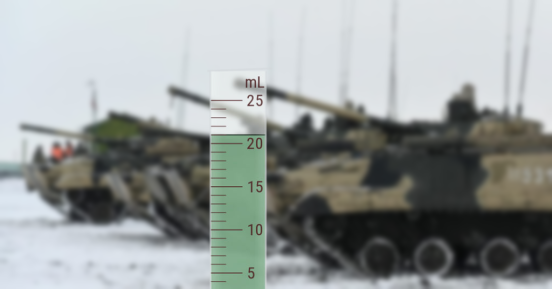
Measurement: 21,mL
